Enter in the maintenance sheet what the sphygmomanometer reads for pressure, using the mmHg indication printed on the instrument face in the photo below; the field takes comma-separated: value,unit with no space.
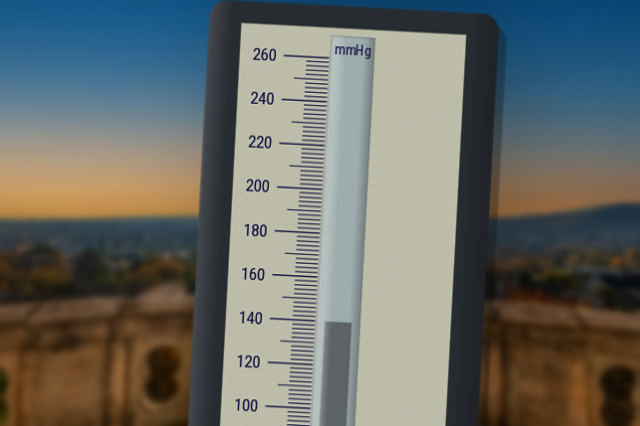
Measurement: 140,mmHg
